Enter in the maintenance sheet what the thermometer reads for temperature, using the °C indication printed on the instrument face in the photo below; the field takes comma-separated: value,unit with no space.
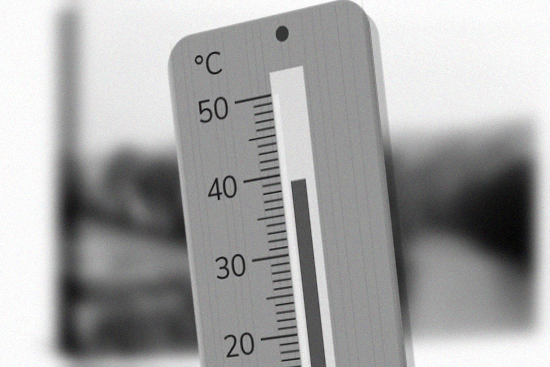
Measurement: 39,°C
